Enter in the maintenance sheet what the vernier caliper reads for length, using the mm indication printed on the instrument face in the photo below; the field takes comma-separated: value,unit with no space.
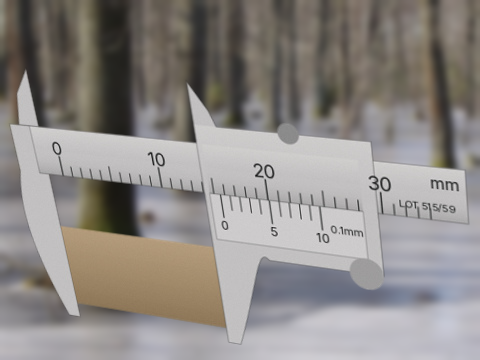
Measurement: 15.6,mm
